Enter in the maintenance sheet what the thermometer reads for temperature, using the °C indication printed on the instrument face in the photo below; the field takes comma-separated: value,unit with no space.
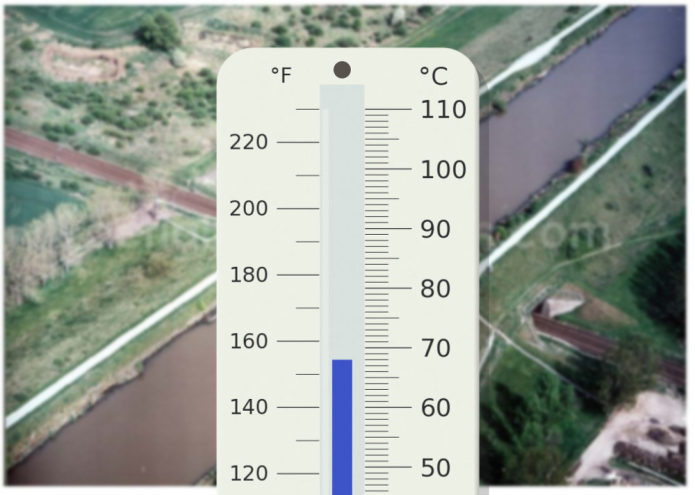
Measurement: 68,°C
